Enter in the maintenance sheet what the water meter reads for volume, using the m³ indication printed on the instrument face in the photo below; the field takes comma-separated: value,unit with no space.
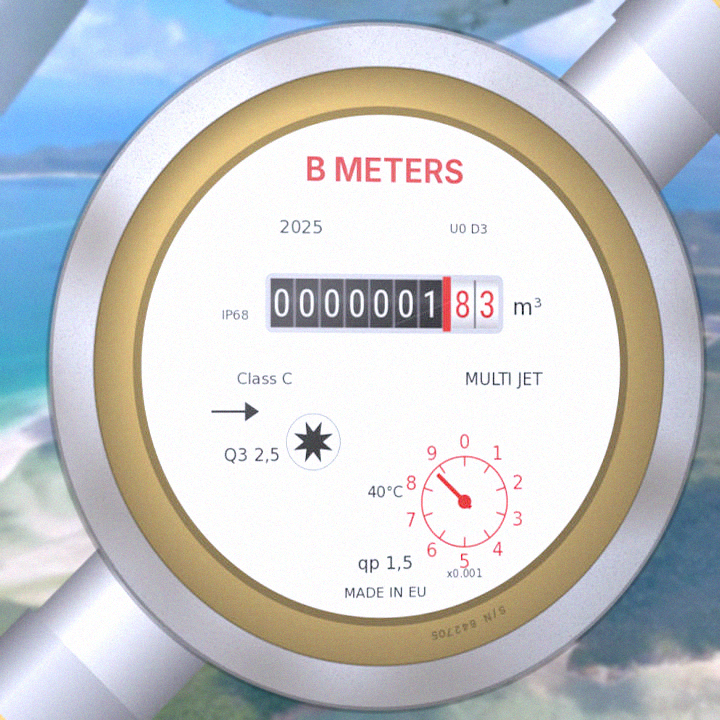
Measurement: 1.838,m³
